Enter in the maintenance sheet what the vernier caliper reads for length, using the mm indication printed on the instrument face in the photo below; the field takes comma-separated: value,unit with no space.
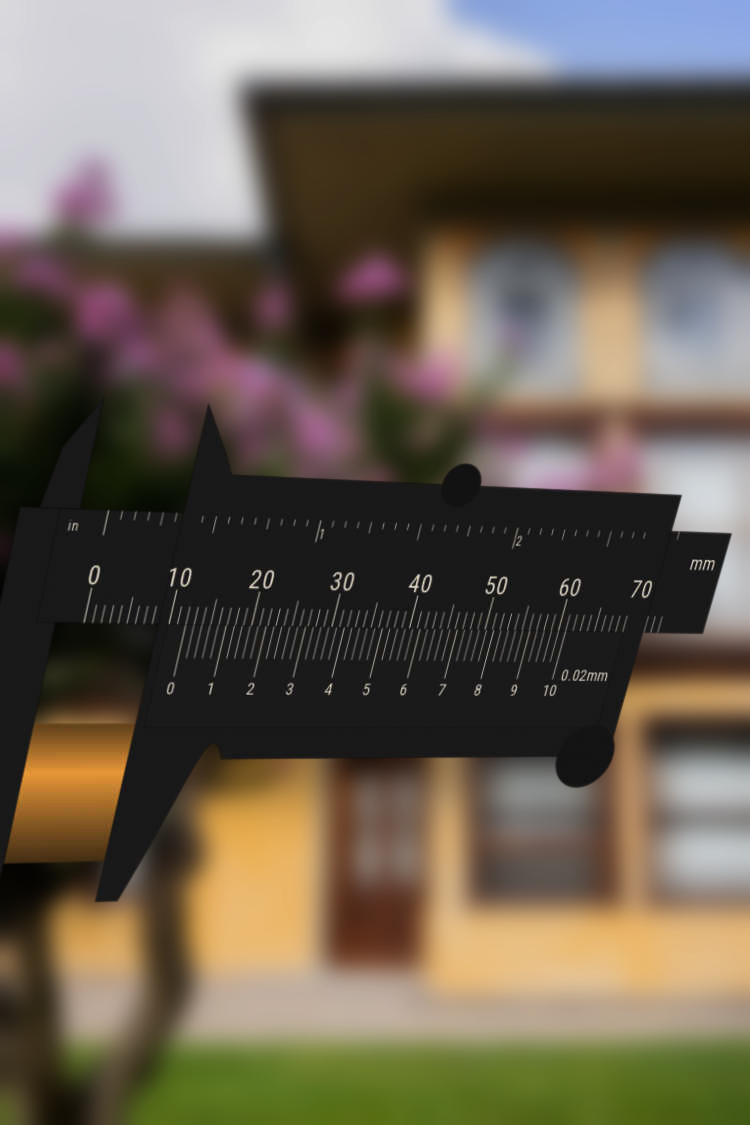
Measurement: 12.0,mm
